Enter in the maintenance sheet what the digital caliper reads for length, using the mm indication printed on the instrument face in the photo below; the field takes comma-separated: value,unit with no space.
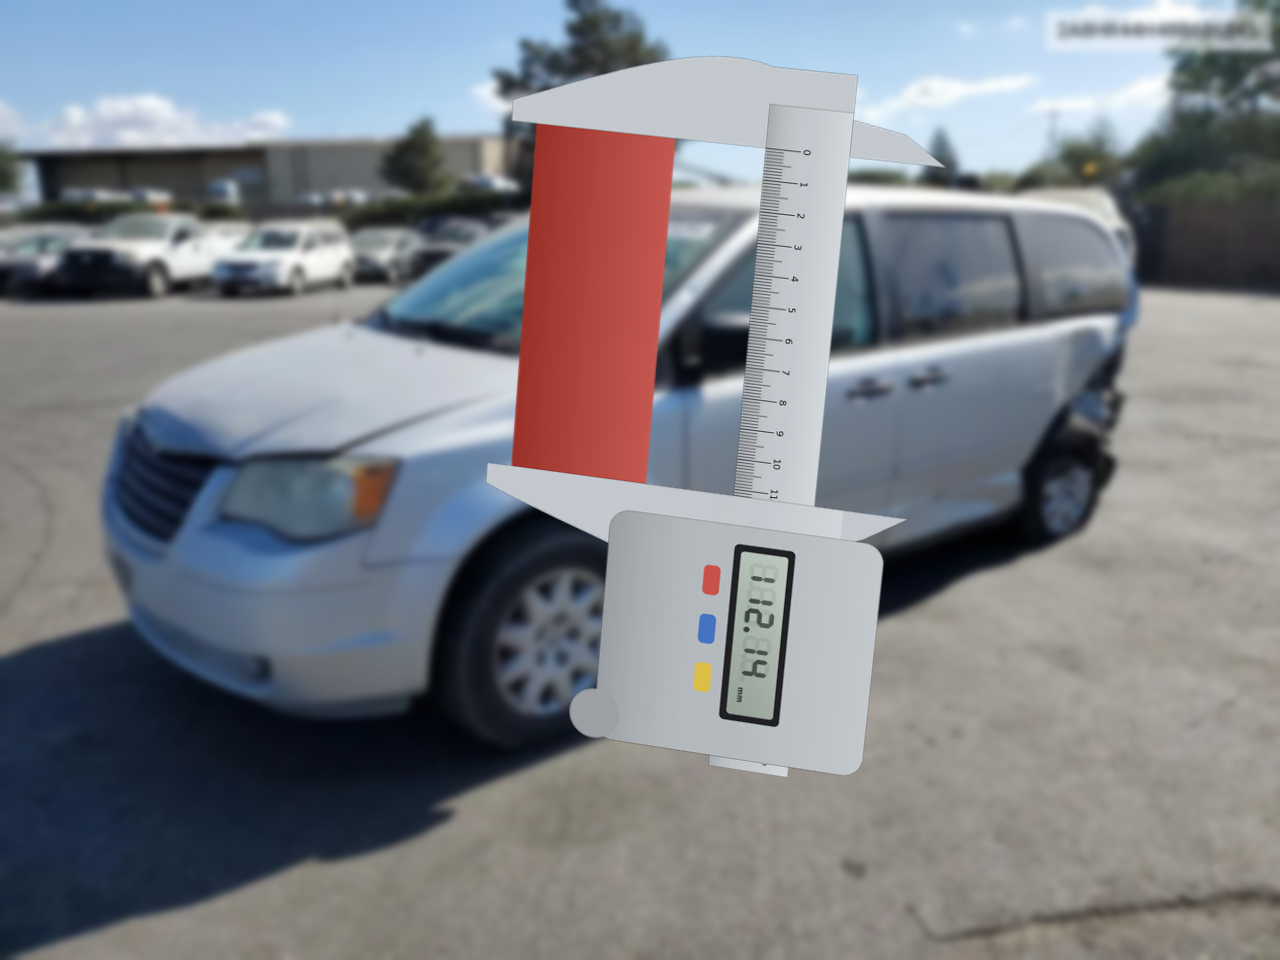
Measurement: 112.14,mm
